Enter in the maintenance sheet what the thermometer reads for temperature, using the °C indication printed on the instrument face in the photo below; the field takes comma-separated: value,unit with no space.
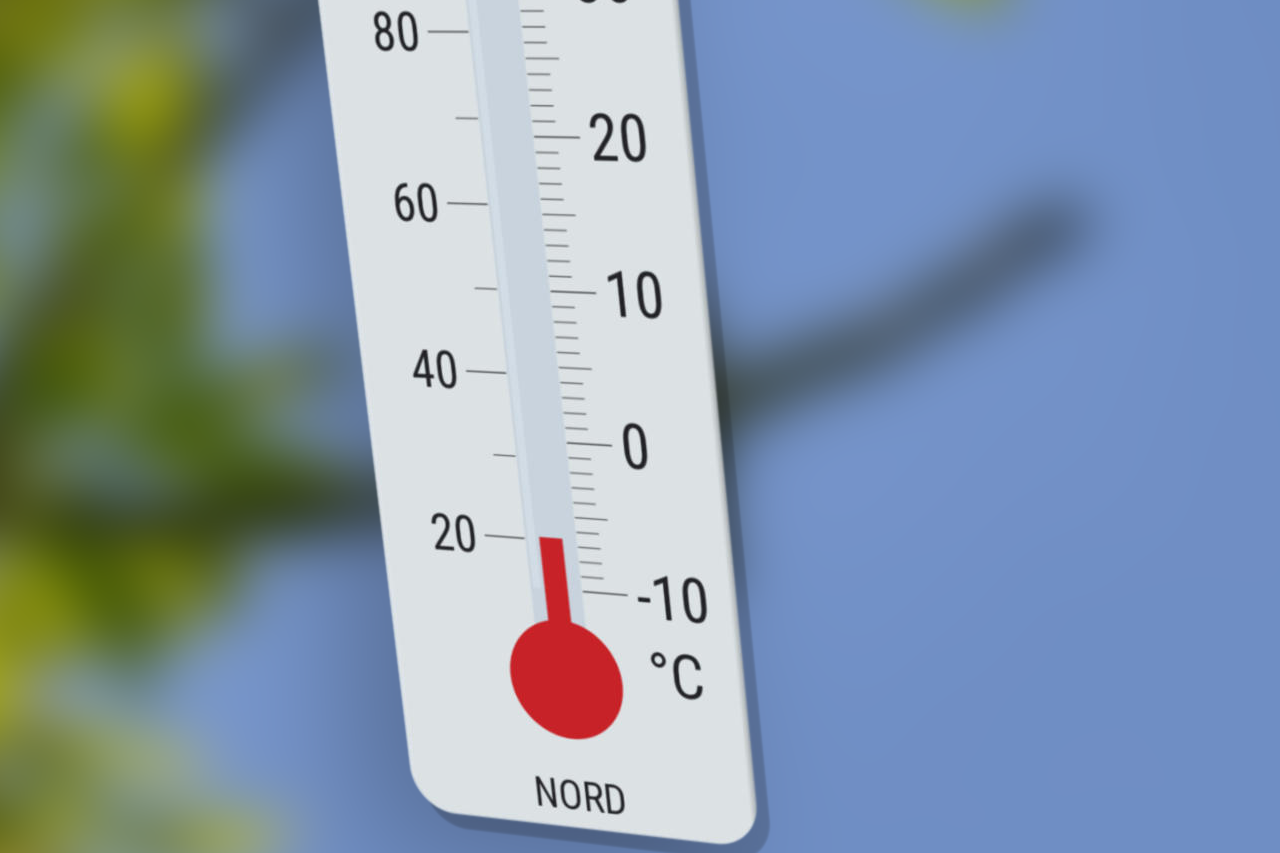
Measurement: -6.5,°C
